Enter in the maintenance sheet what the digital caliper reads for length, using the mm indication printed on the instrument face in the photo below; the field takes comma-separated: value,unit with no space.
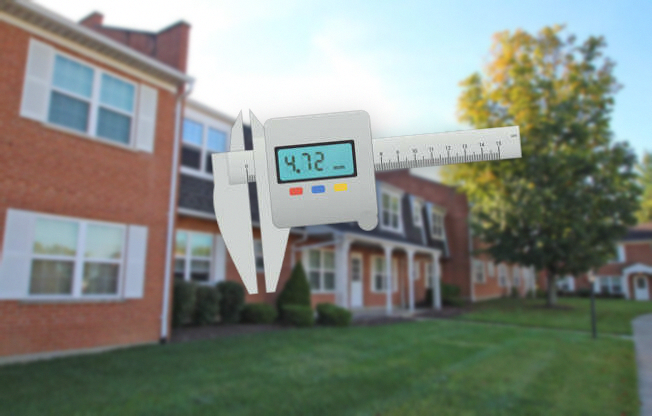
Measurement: 4.72,mm
